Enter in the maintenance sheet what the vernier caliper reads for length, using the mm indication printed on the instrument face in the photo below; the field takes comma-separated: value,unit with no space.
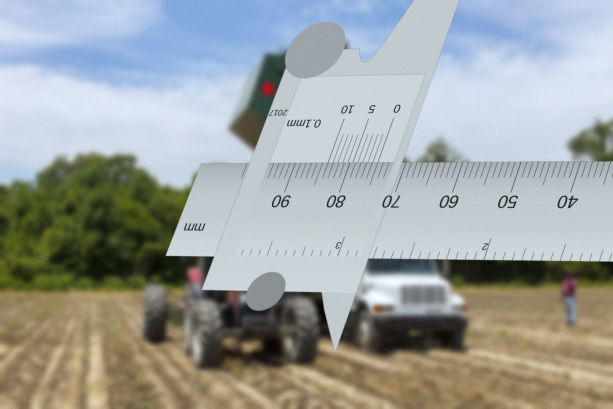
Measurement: 75.0,mm
